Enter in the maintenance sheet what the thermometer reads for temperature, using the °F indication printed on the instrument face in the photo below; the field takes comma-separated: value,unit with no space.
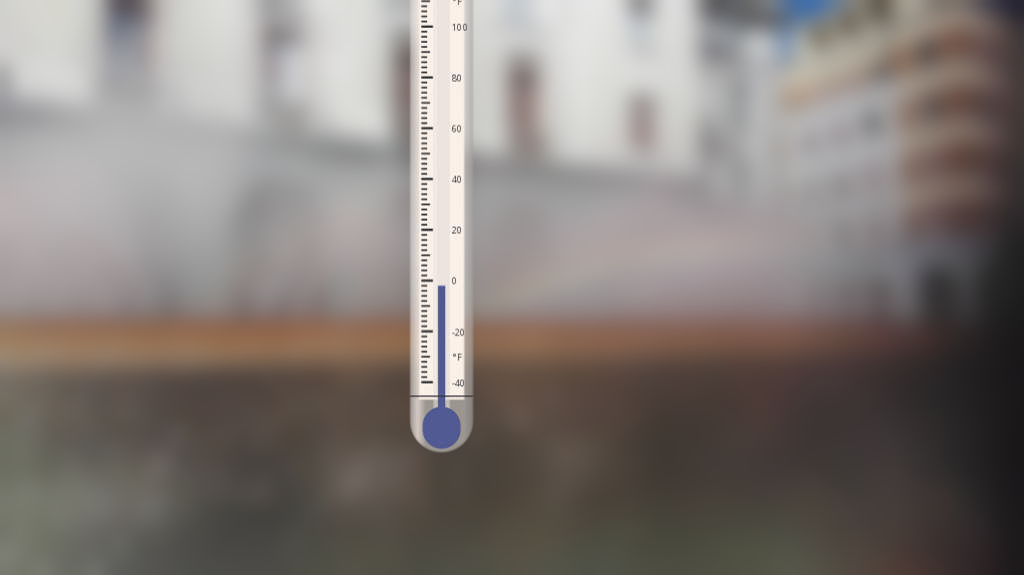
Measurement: -2,°F
